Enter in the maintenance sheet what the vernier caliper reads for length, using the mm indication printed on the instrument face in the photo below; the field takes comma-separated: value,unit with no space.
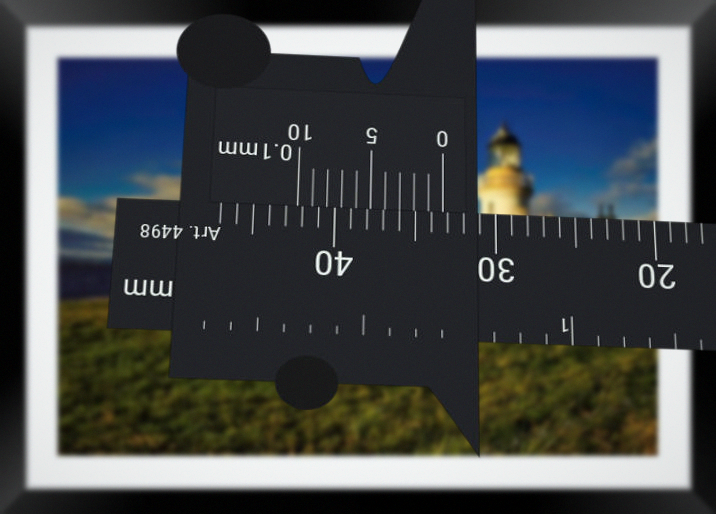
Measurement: 33.3,mm
